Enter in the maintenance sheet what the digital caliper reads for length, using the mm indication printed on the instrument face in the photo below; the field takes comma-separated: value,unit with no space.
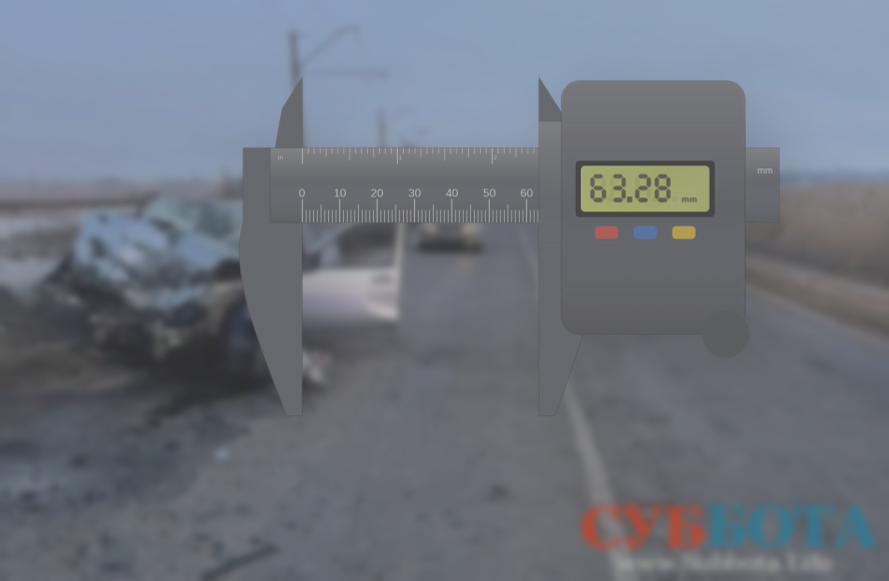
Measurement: 63.28,mm
